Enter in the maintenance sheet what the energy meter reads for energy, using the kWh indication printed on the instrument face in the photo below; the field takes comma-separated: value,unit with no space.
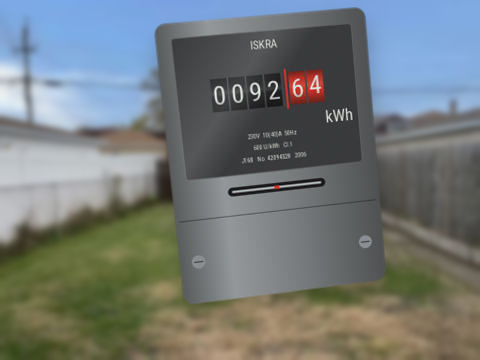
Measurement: 92.64,kWh
